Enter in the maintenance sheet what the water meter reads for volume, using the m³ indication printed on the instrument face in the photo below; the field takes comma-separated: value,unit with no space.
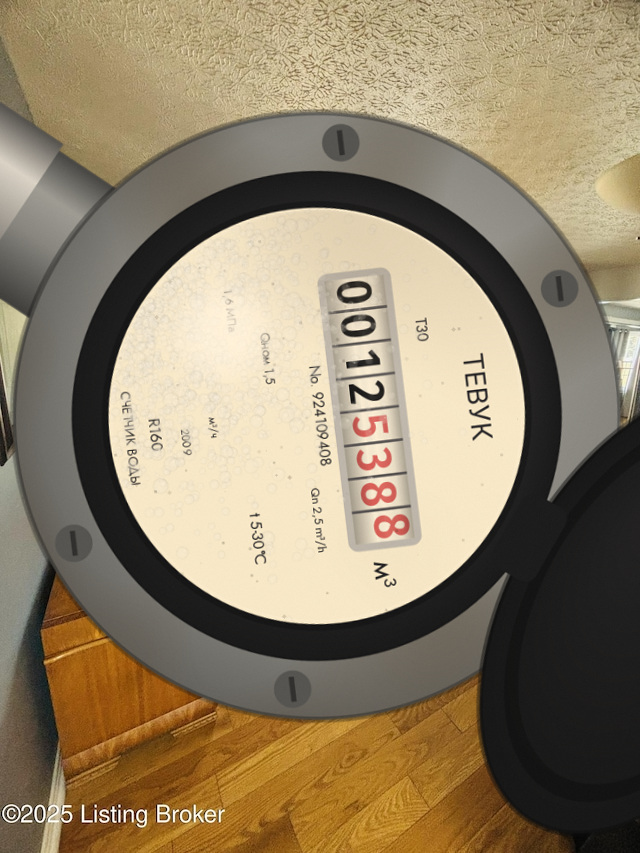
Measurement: 12.5388,m³
